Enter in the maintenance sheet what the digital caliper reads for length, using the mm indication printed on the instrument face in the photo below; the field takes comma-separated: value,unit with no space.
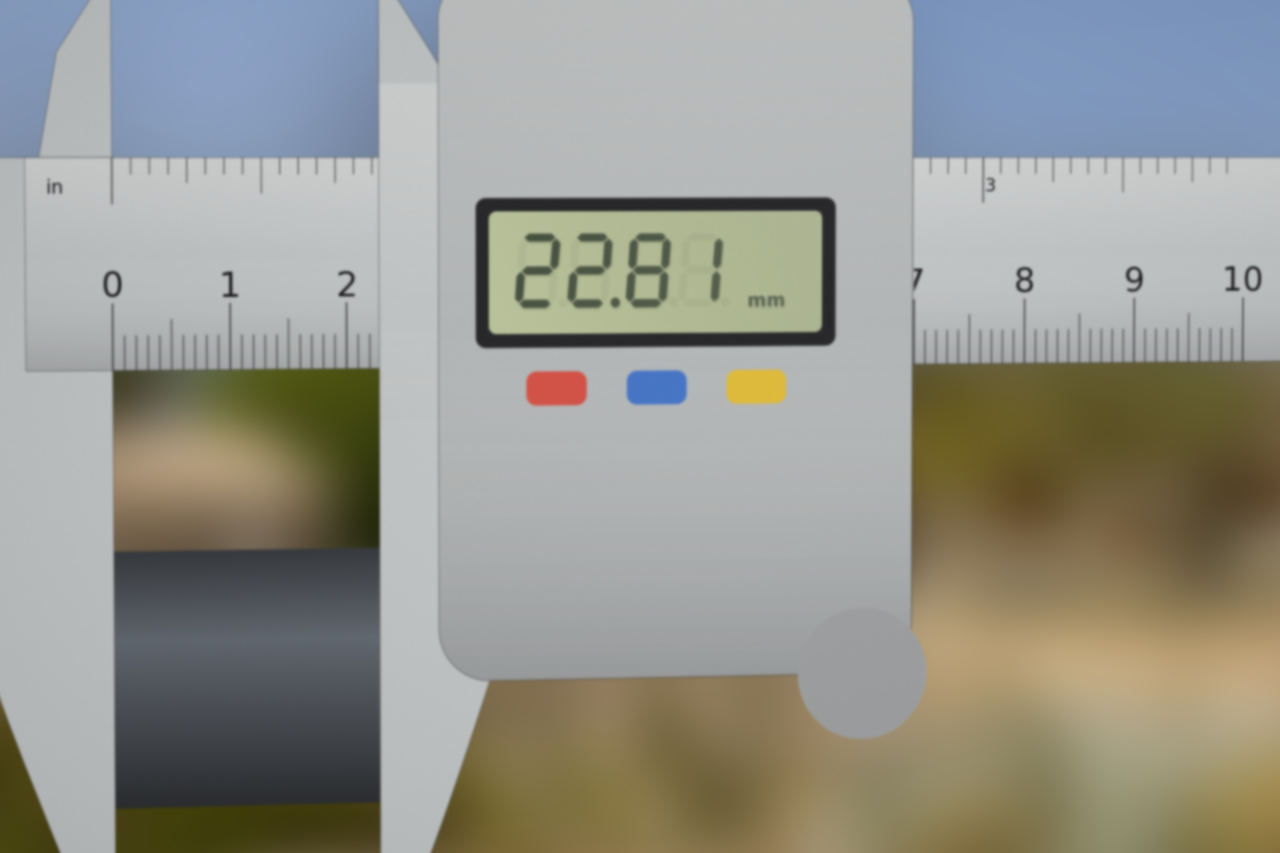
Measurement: 22.81,mm
